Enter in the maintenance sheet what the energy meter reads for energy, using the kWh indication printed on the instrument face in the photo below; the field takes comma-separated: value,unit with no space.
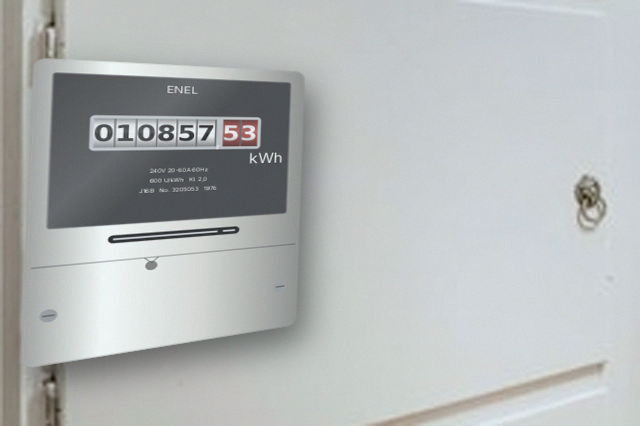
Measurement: 10857.53,kWh
